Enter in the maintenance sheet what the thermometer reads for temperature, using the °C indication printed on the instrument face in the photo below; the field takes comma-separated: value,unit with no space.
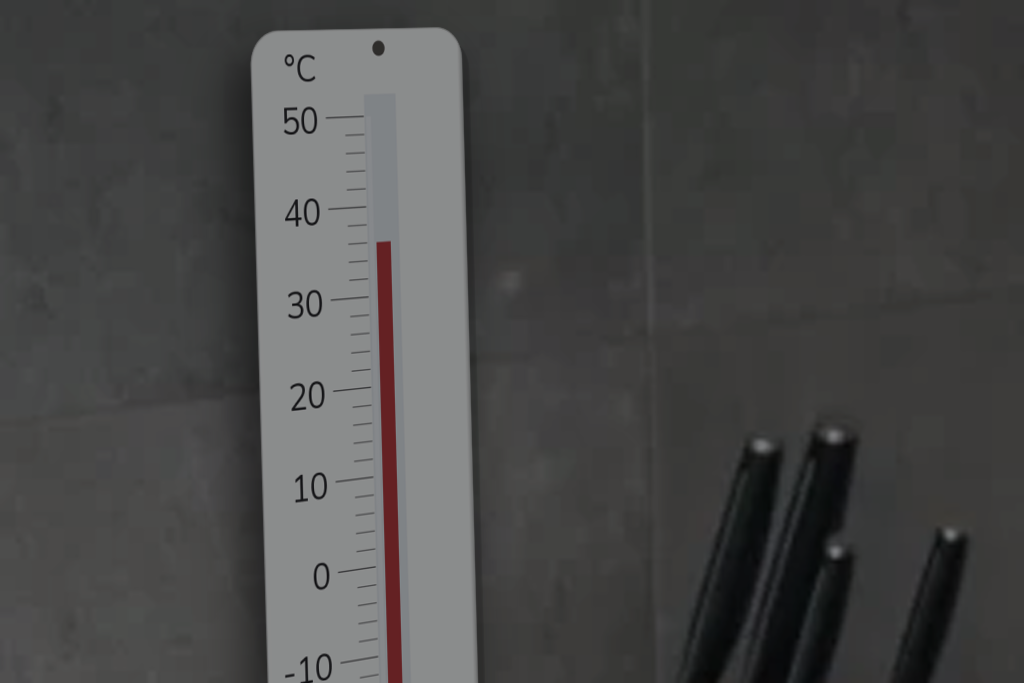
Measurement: 36,°C
